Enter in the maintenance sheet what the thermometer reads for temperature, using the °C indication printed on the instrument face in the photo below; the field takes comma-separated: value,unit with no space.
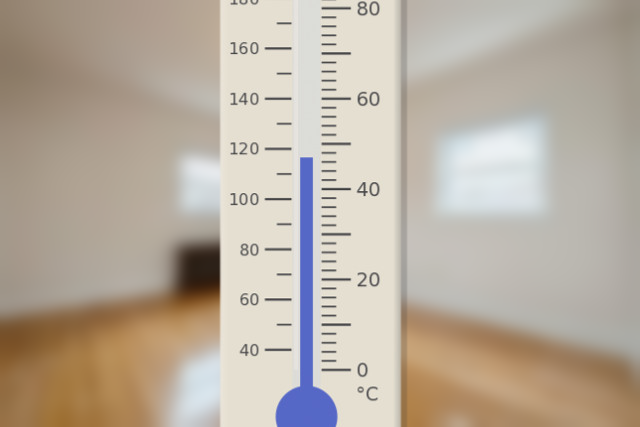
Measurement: 47,°C
